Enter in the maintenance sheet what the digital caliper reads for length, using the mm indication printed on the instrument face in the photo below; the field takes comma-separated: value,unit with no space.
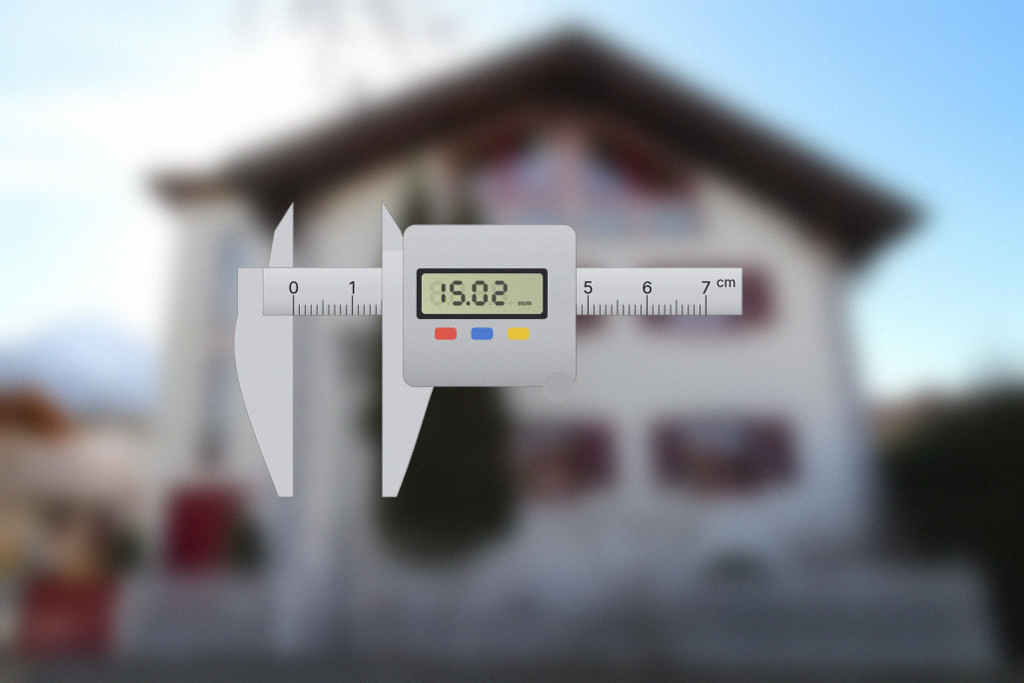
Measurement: 15.02,mm
